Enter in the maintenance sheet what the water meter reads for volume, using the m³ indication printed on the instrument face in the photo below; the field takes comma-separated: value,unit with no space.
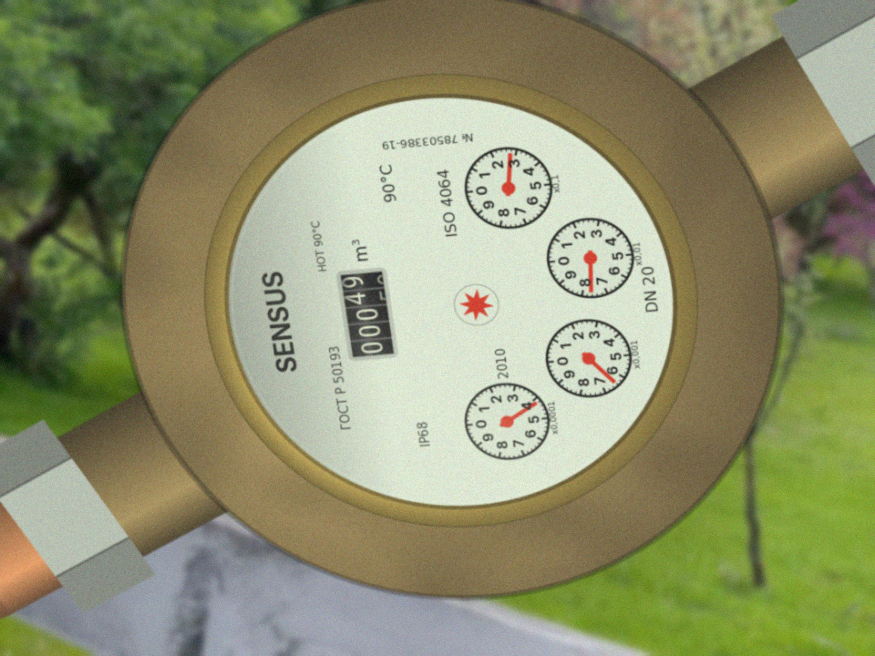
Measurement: 49.2764,m³
